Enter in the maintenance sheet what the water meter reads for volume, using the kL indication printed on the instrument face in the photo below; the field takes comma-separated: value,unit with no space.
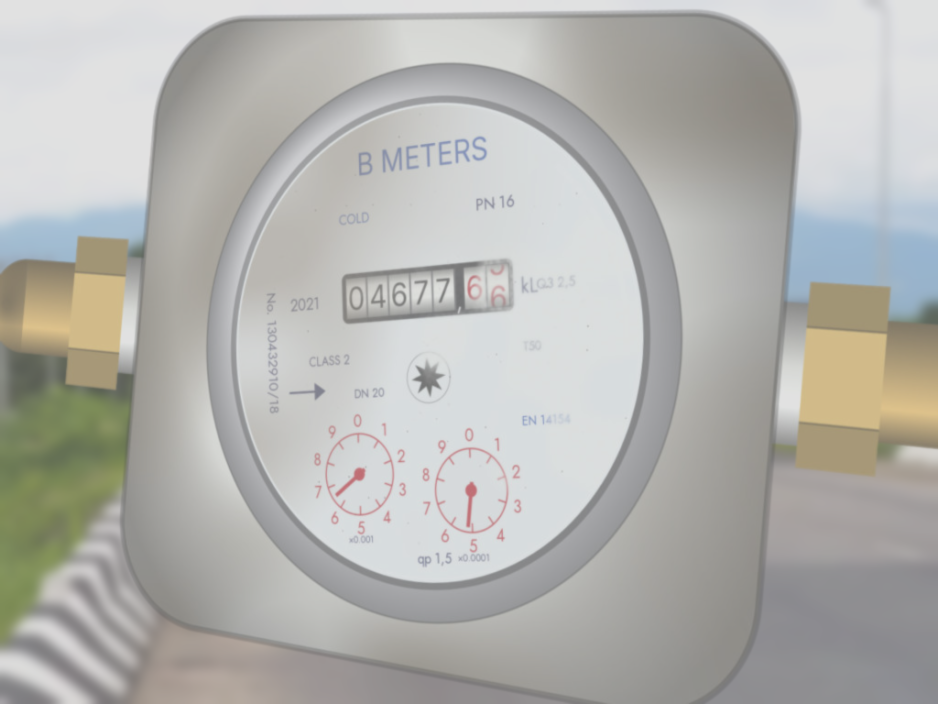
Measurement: 4677.6565,kL
